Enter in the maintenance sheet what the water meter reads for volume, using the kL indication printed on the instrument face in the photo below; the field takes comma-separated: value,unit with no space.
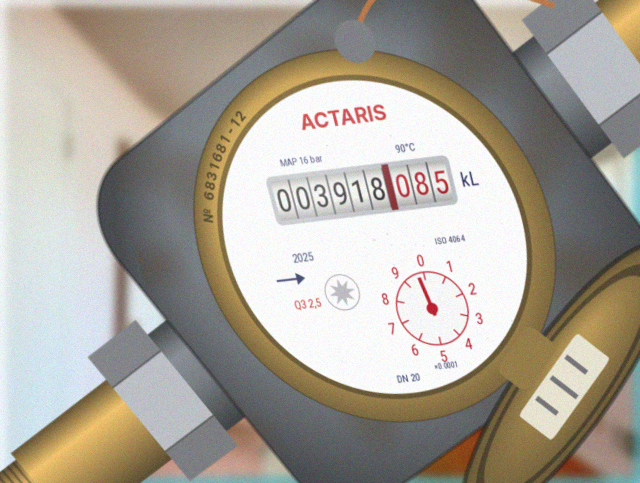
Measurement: 3918.0849,kL
